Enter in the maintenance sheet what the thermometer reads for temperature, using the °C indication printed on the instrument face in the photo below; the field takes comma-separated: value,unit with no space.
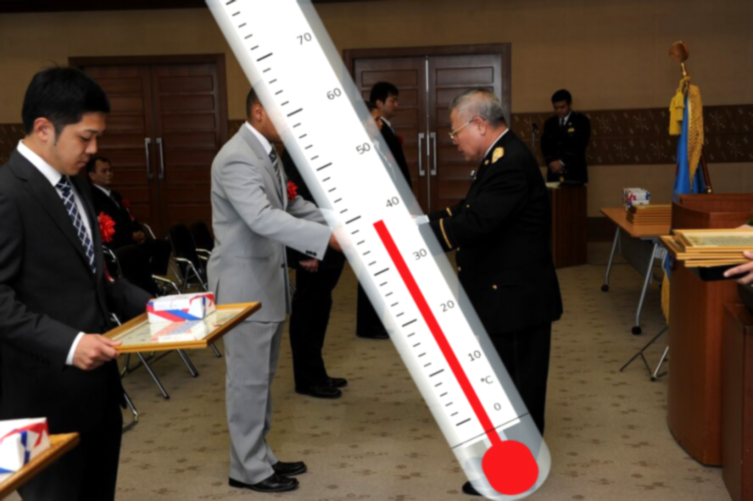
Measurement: 38,°C
